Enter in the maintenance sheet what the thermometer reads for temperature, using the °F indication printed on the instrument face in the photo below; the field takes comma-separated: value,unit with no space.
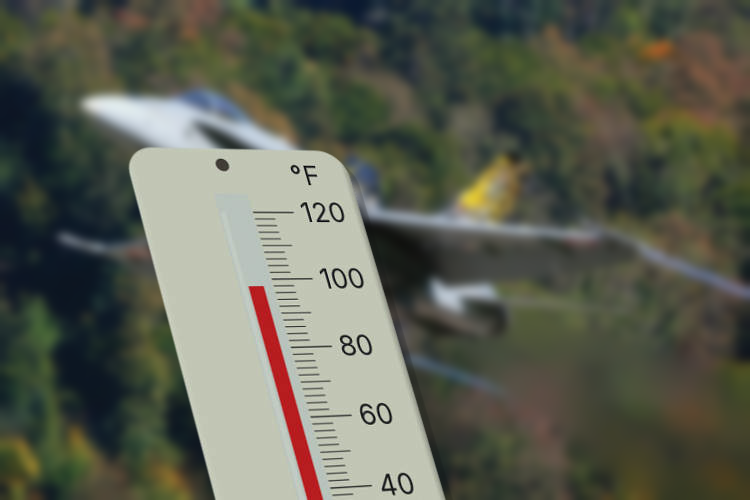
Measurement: 98,°F
